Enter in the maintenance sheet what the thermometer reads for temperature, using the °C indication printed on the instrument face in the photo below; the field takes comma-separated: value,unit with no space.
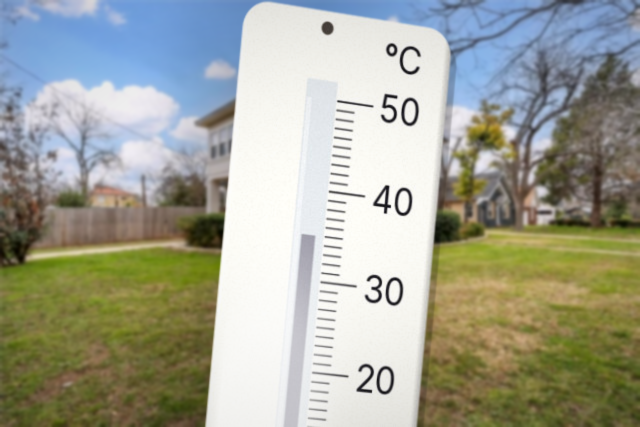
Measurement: 35,°C
